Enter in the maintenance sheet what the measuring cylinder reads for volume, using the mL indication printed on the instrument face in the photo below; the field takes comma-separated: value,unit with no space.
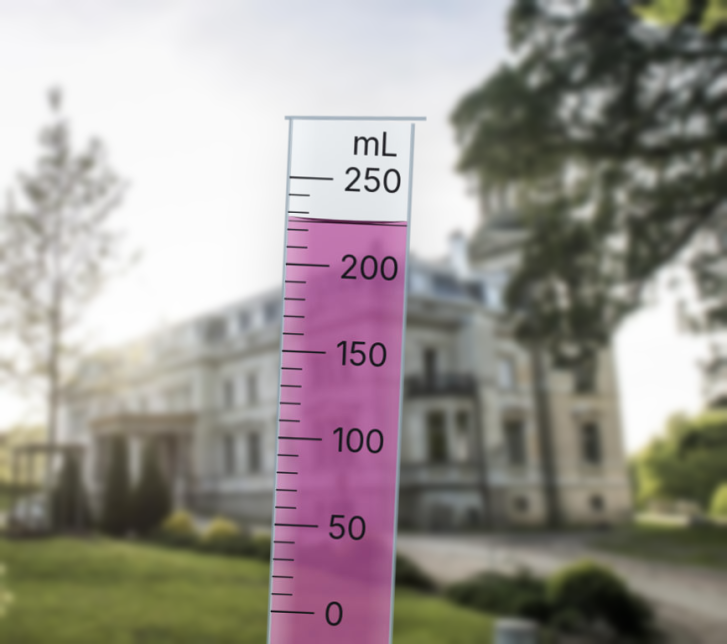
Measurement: 225,mL
